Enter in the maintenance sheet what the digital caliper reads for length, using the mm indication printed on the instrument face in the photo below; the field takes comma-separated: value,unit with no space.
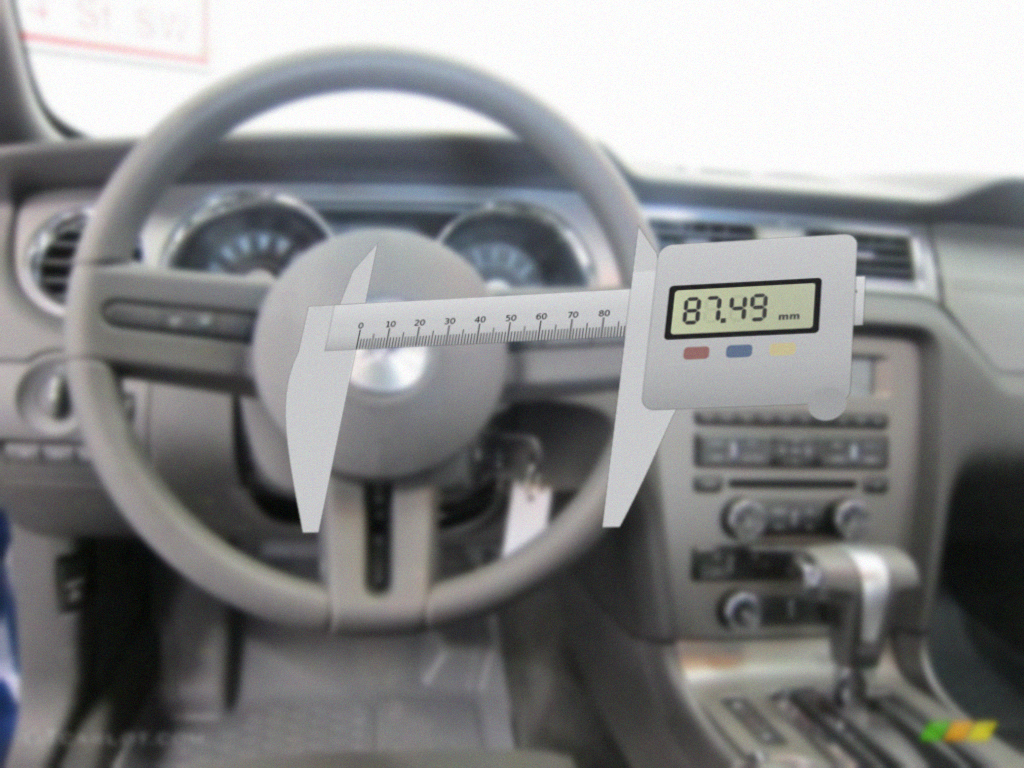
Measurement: 87.49,mm
